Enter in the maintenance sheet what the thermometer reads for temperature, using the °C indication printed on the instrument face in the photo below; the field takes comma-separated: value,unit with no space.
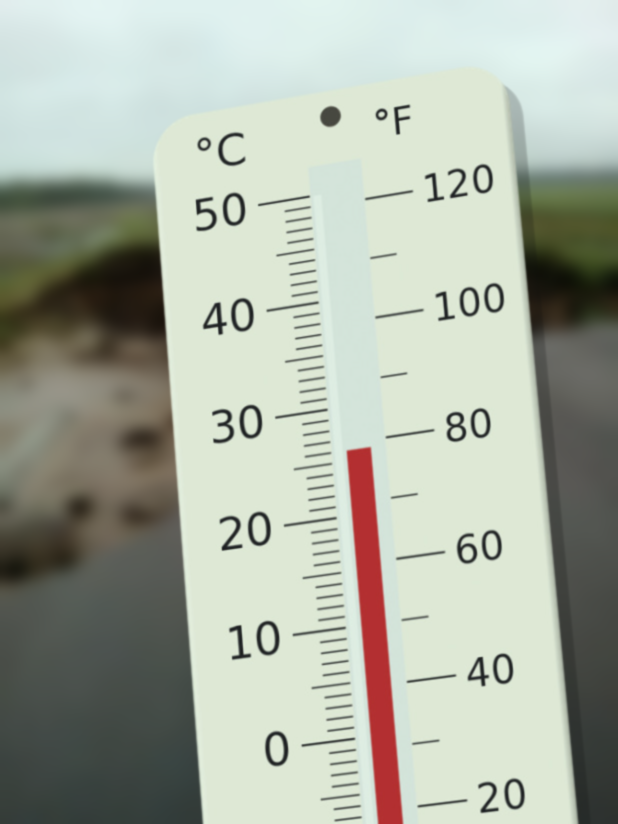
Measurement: 26,°C
